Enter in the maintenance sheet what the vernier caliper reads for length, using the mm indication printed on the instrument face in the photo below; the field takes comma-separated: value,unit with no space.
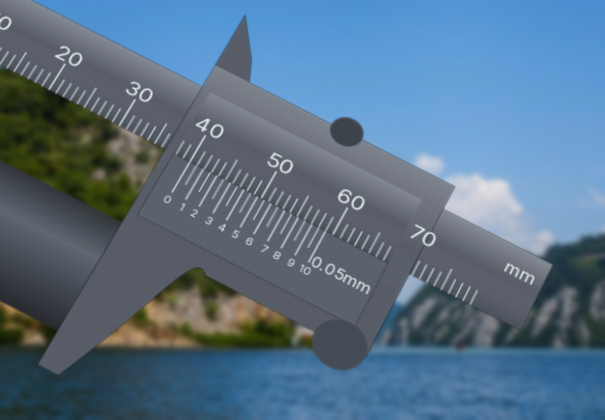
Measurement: 40.0,mm
